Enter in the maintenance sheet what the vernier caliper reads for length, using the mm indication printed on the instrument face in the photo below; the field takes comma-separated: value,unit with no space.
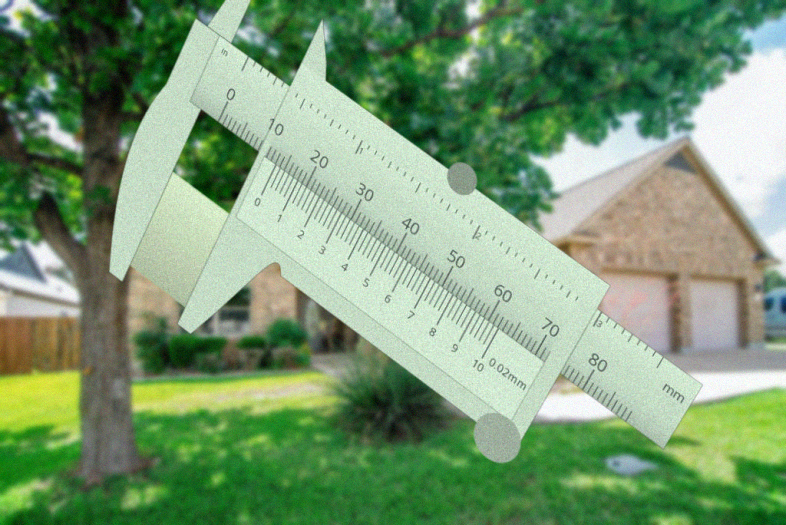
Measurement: 13.2,mm
